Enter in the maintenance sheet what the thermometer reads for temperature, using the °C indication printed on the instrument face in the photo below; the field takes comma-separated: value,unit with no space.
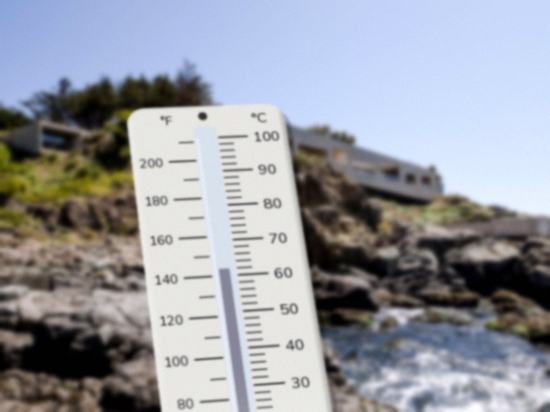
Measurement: 62,°C
